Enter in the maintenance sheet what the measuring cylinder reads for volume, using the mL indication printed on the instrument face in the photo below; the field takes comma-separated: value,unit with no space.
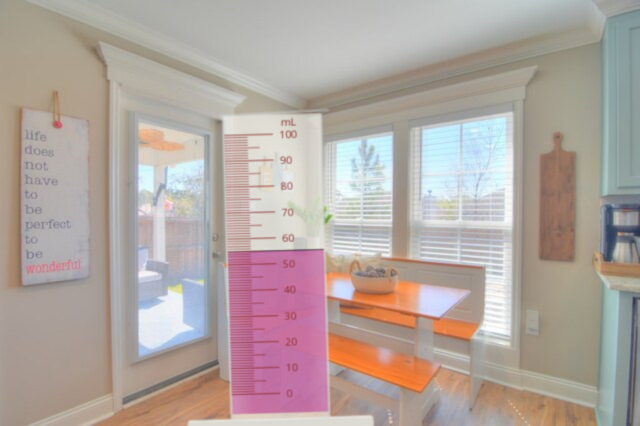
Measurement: 55,mL
